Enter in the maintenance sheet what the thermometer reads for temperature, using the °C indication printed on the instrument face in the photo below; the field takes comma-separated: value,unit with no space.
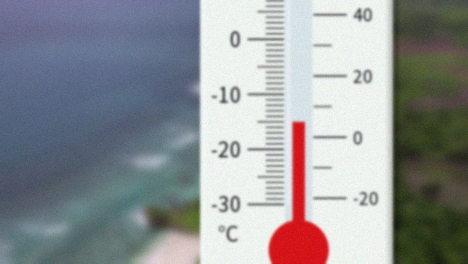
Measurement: -15,°C
